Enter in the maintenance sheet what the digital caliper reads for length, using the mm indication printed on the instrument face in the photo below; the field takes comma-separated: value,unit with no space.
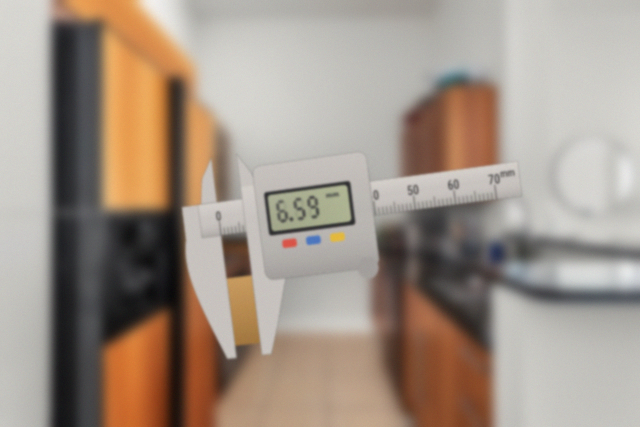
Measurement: 6.59,mm
